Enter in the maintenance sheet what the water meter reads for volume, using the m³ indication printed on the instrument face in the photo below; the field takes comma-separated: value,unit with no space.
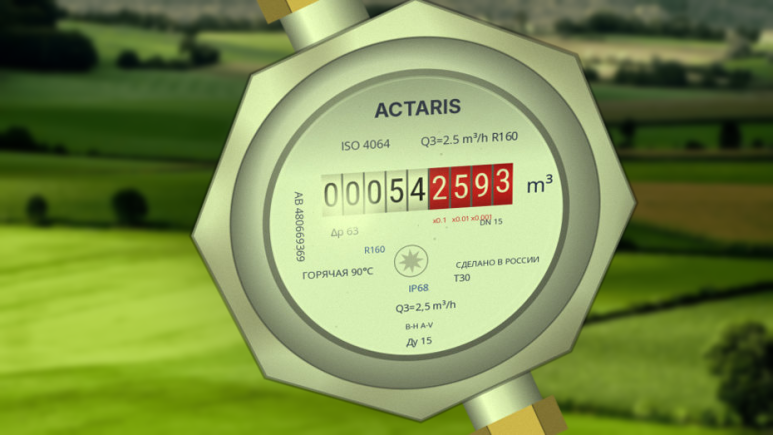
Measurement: 54.2593,m³
